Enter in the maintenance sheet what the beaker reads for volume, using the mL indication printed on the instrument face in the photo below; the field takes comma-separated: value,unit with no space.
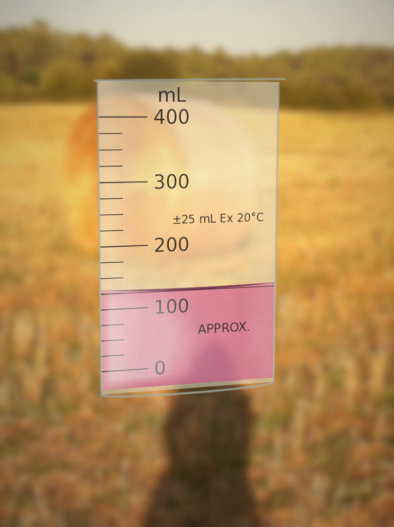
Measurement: 125,mL
